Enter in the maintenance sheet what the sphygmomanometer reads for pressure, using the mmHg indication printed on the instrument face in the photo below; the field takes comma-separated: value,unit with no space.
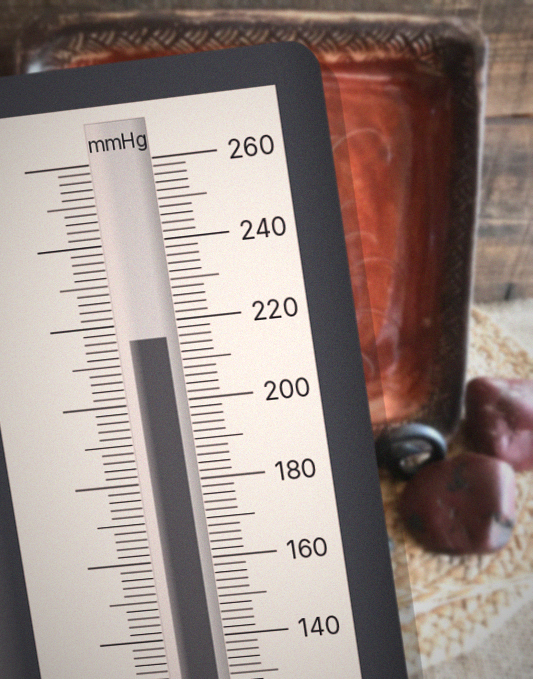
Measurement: 216,mmHg
